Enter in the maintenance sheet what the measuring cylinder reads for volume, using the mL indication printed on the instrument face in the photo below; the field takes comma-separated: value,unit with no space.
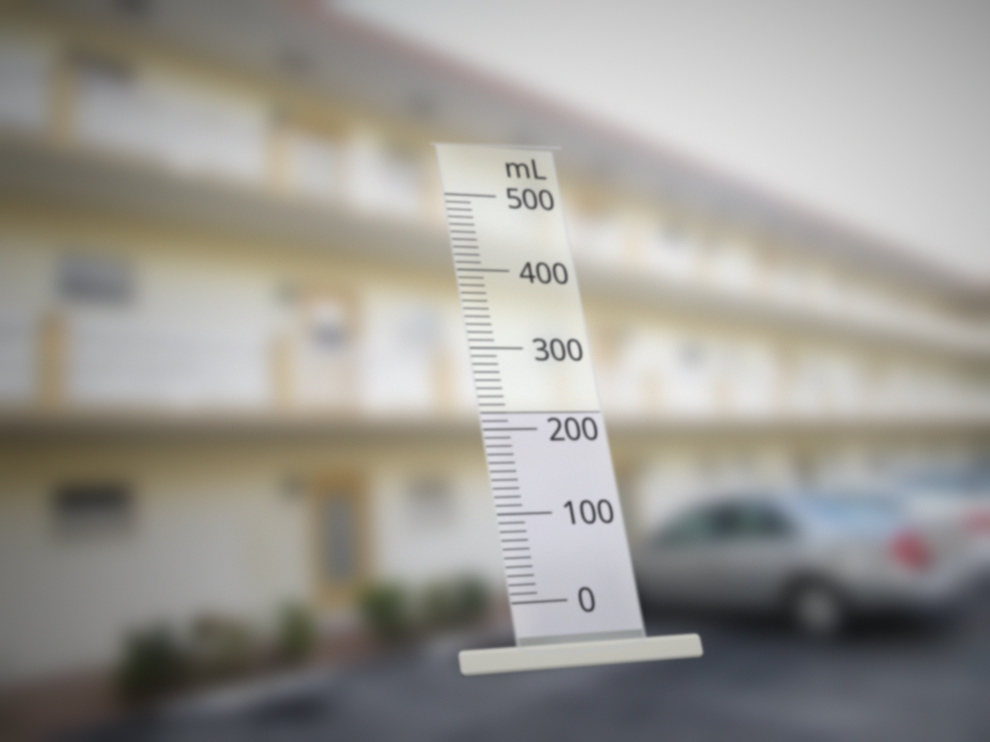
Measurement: 220,mL
